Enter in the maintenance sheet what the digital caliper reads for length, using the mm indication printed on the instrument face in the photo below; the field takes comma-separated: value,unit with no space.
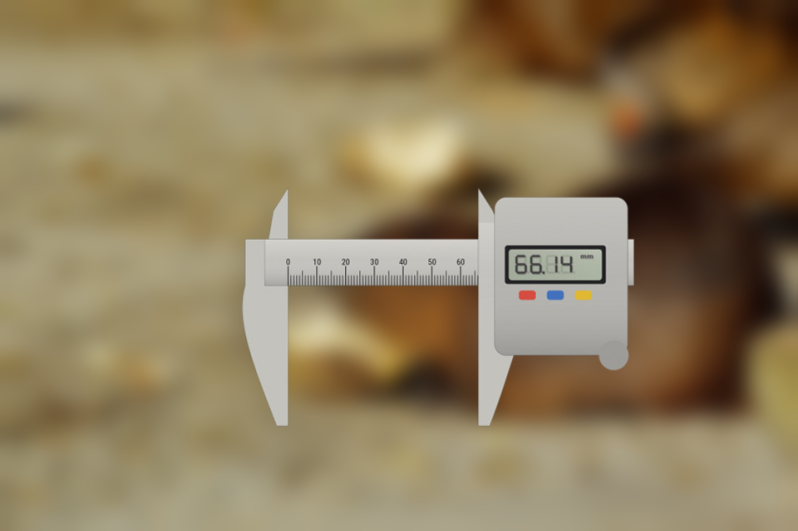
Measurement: 66.14,mm
